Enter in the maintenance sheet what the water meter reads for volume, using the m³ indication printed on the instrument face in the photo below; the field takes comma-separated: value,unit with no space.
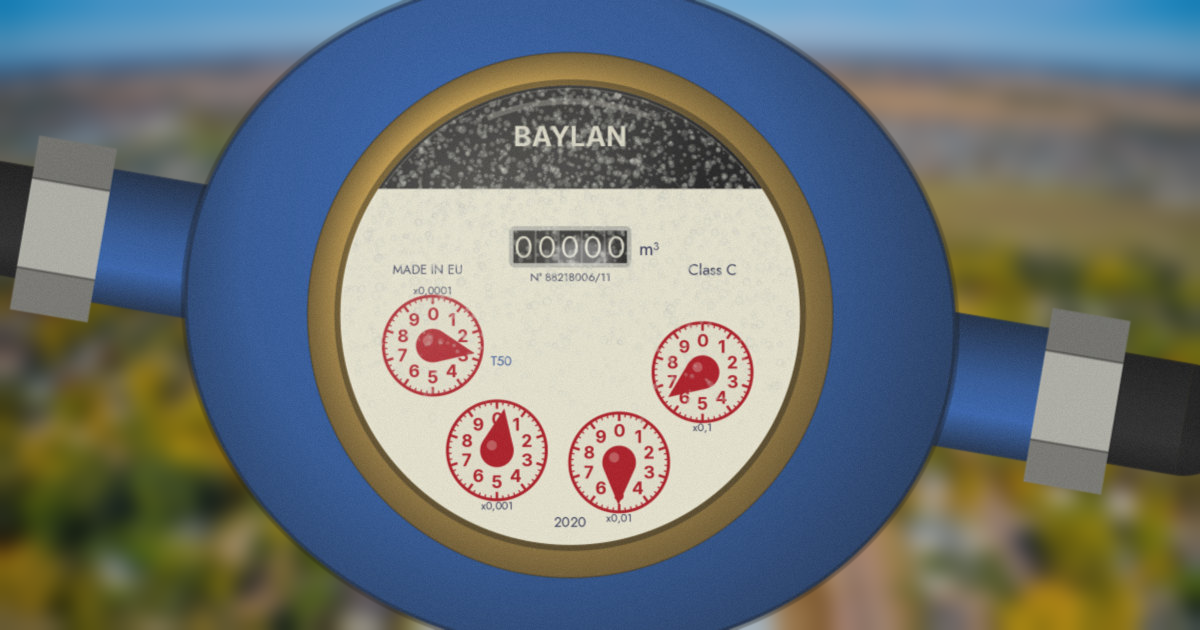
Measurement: 0.6502,m³
